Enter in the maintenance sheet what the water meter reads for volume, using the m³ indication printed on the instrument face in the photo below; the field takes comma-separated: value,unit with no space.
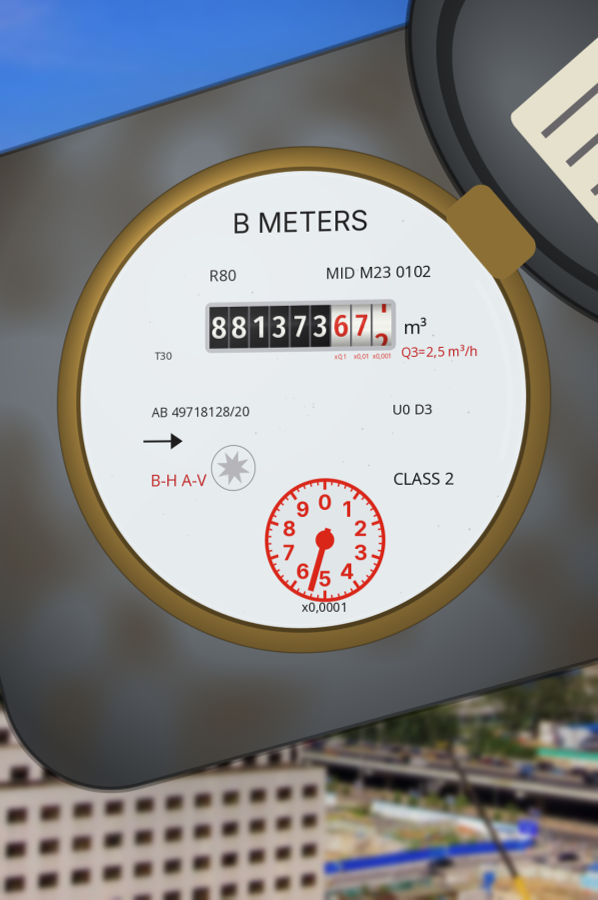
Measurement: 881373.6715,m³
